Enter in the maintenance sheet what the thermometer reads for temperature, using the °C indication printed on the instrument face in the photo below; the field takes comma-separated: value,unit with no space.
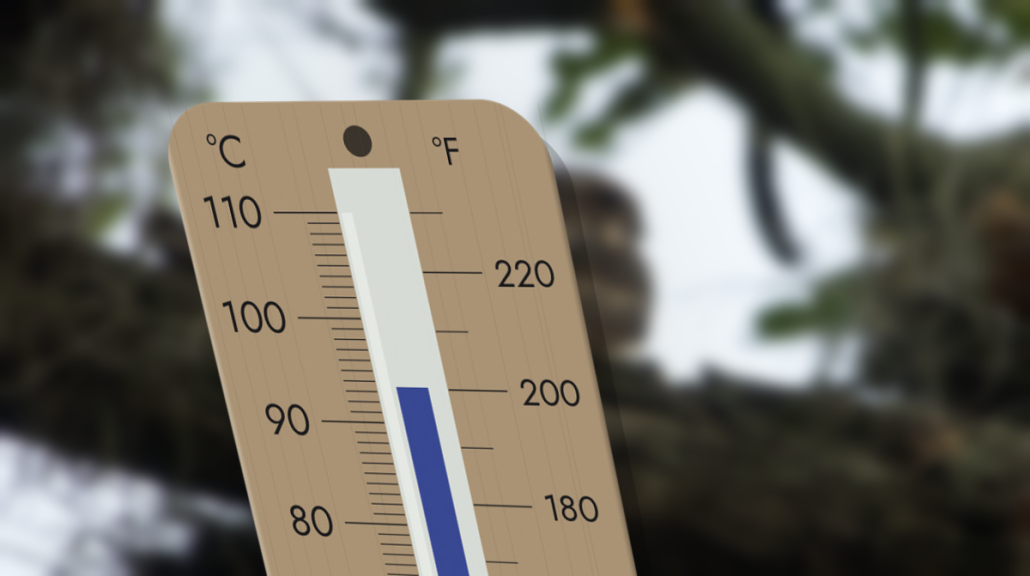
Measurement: 93.5,°C
